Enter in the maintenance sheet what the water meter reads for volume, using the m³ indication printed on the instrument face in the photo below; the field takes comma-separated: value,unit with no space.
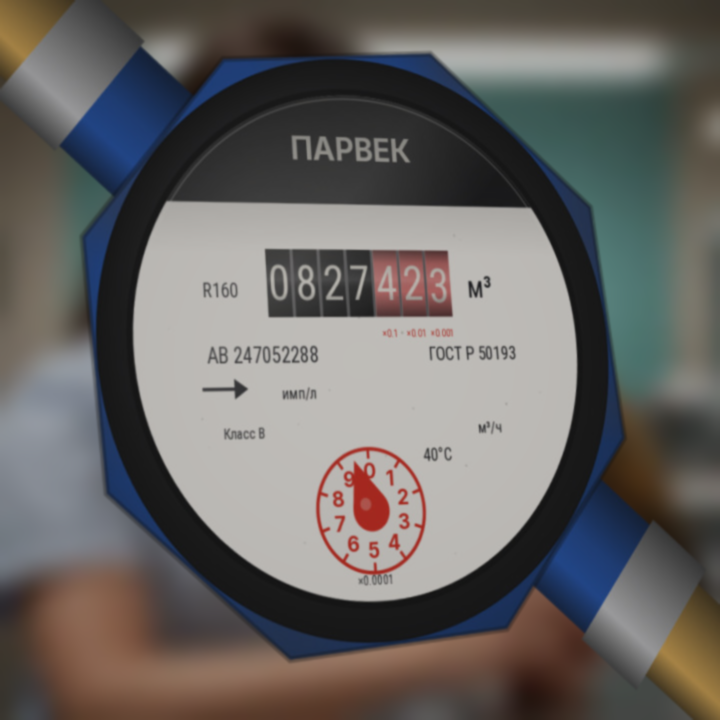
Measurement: 827.4229,m³
